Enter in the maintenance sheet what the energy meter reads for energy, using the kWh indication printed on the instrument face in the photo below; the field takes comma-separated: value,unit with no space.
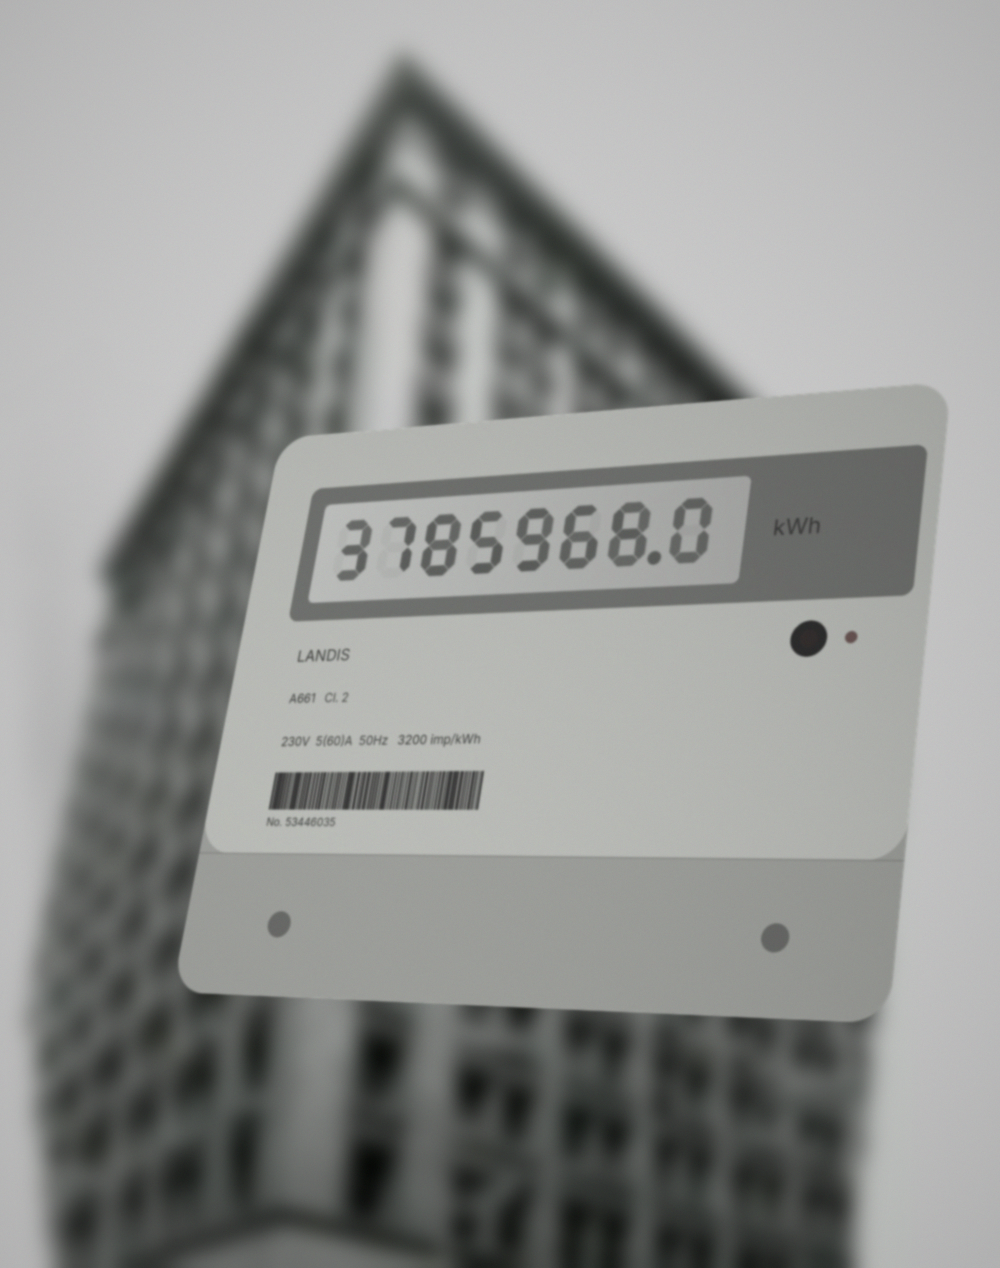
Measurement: 3785968.0,kWh
